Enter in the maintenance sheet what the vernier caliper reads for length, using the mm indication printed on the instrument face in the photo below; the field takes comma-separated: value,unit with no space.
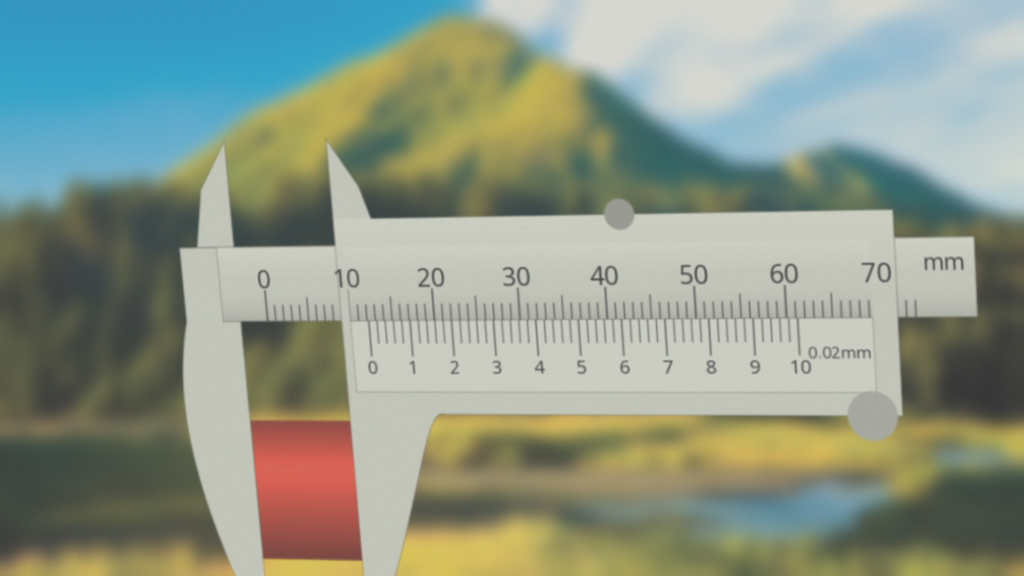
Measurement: 12.2,mm
